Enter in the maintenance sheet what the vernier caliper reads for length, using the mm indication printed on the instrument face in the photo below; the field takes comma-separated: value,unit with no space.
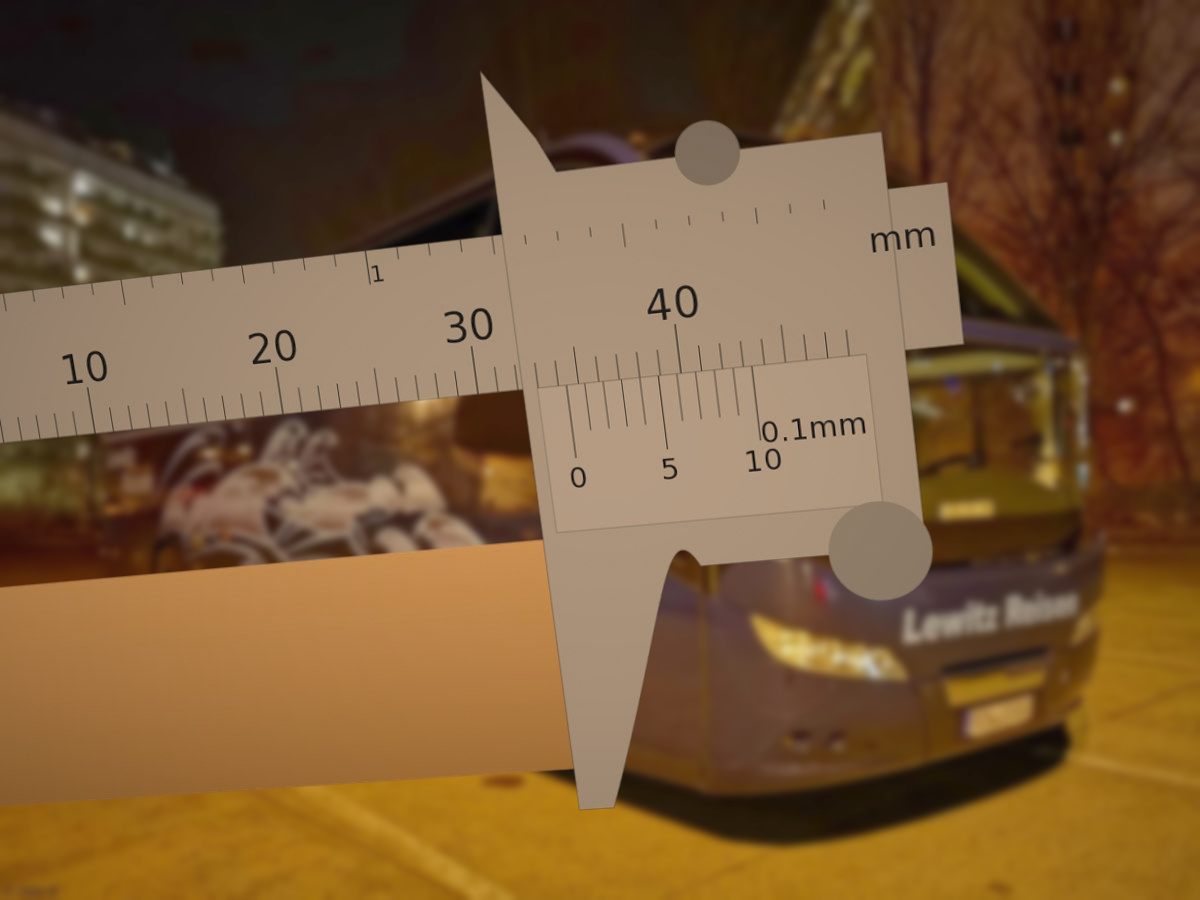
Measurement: 34.4,mm
